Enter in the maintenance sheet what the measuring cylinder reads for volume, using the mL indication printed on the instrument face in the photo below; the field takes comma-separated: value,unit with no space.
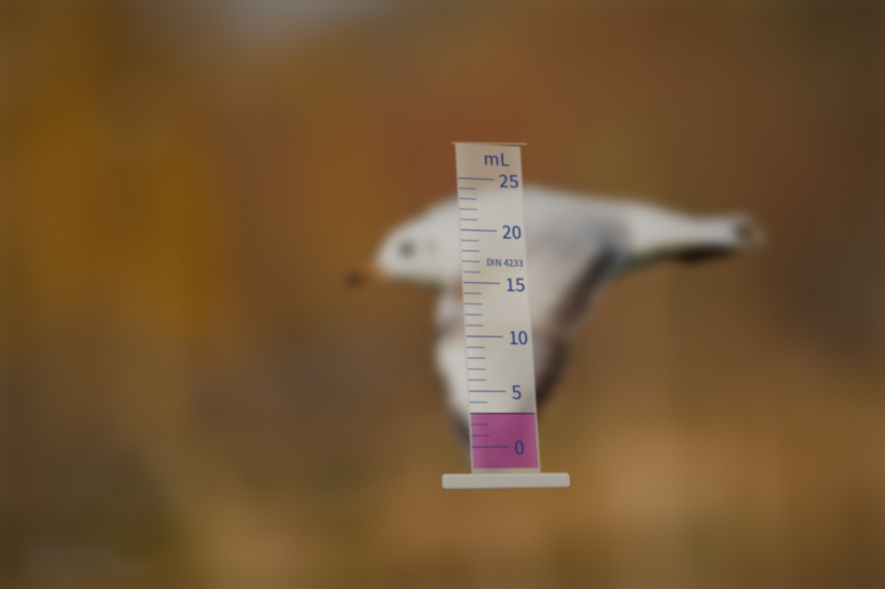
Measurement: 3,mL
